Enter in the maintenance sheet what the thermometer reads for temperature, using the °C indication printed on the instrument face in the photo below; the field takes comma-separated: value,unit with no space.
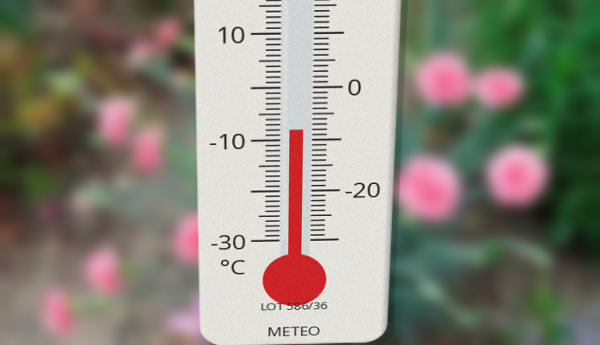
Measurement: -8,°C
